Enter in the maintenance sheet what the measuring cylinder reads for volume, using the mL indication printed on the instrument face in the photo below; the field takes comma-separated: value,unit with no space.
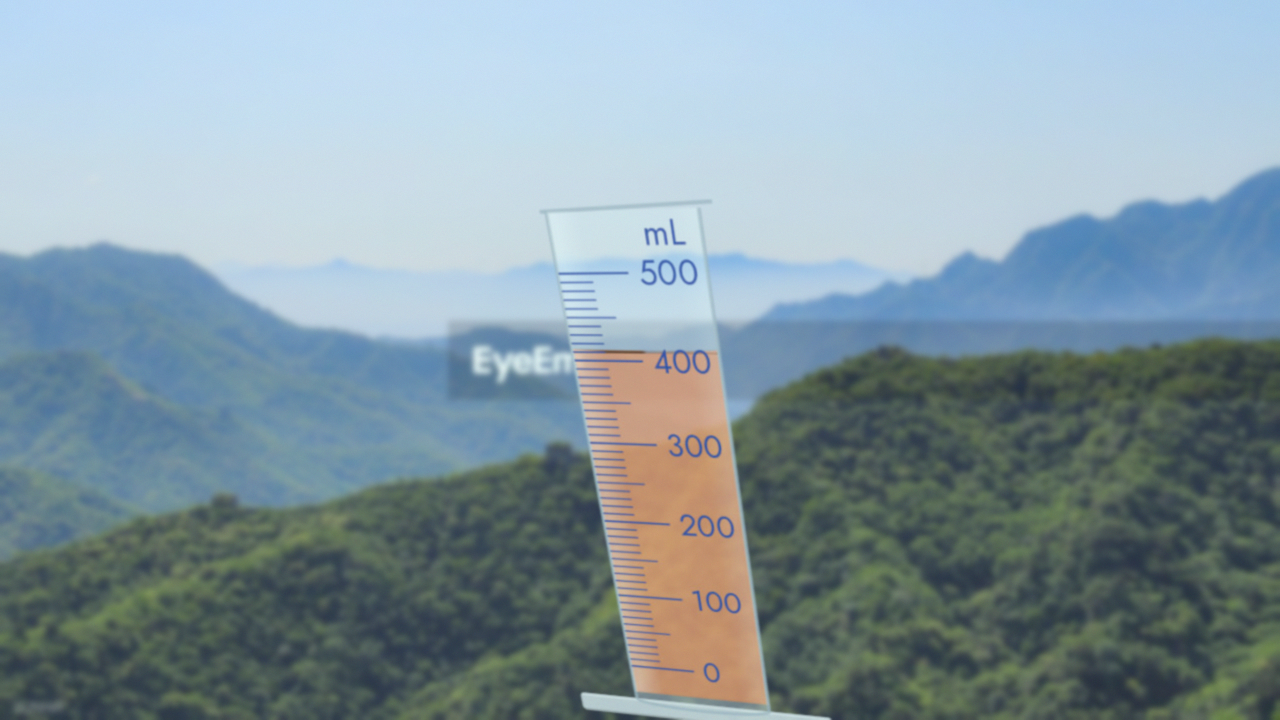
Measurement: 410,mL
